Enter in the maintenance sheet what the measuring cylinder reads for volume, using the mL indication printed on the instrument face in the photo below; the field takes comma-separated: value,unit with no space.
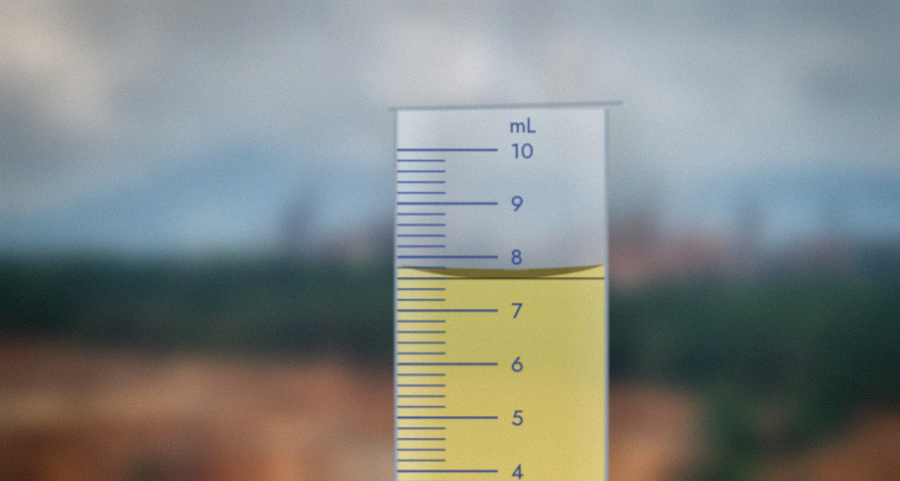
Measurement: 7.6,mL
